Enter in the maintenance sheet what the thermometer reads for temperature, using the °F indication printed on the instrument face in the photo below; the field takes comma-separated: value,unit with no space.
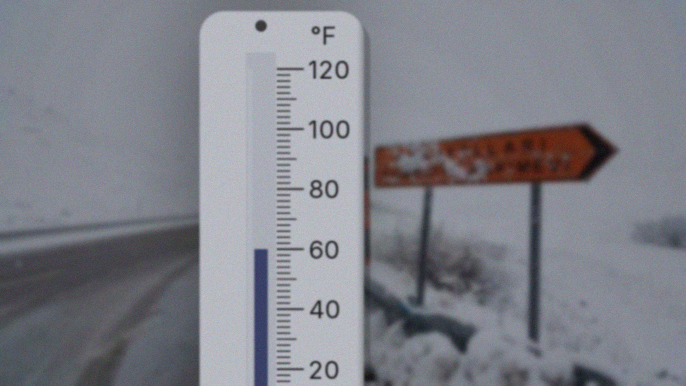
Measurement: 60,°F
